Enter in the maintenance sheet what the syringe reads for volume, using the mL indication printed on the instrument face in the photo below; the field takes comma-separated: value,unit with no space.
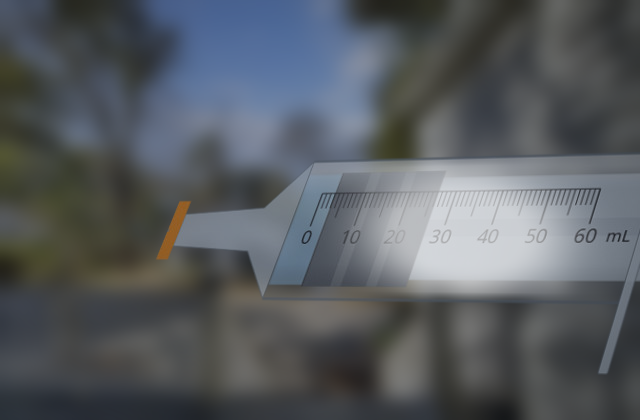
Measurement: 3,mL
